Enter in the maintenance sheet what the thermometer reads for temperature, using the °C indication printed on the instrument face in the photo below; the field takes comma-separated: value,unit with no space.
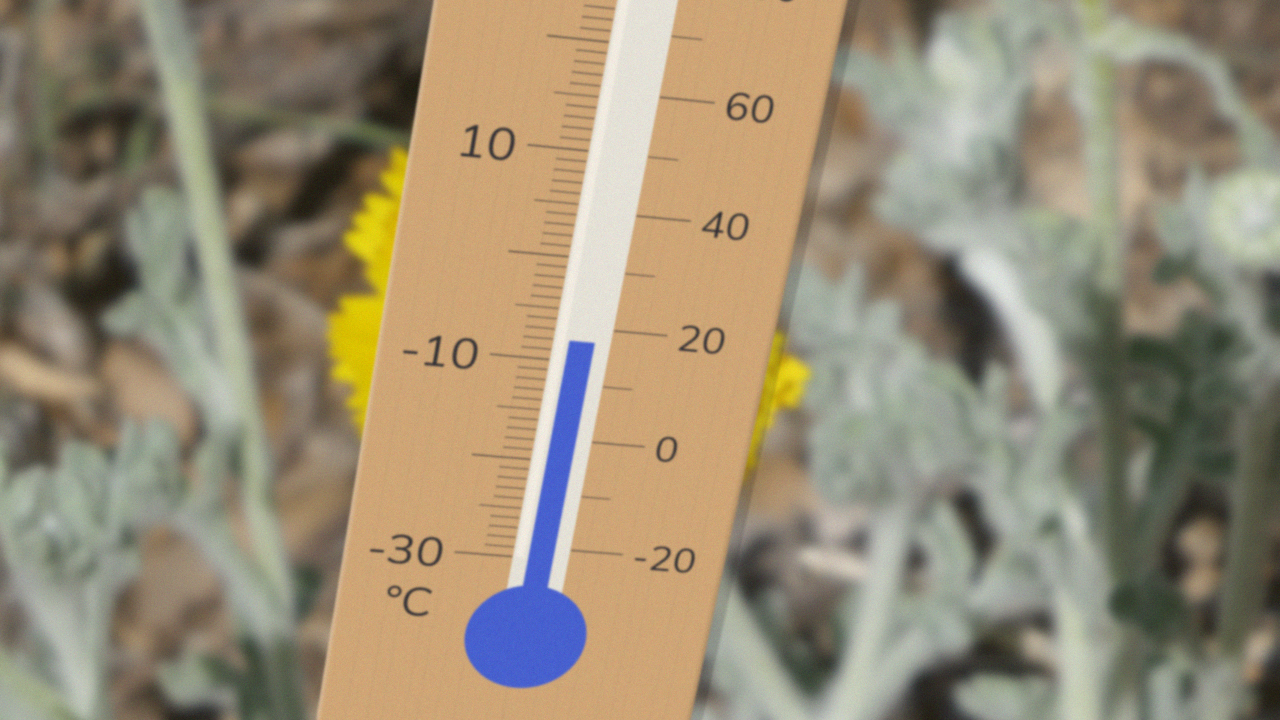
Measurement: -8,°C
